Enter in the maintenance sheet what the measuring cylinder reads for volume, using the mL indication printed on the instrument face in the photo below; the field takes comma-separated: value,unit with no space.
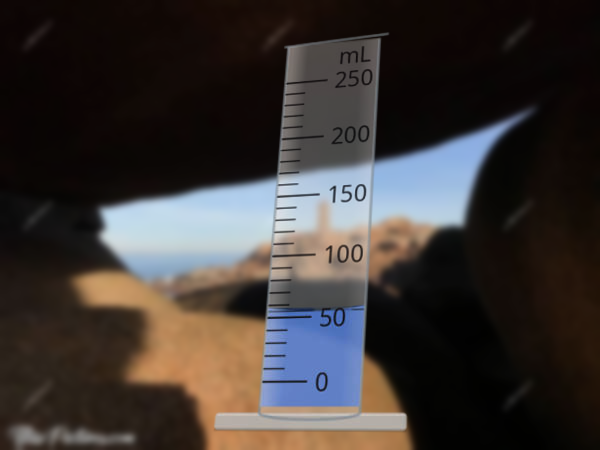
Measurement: 55,mL
